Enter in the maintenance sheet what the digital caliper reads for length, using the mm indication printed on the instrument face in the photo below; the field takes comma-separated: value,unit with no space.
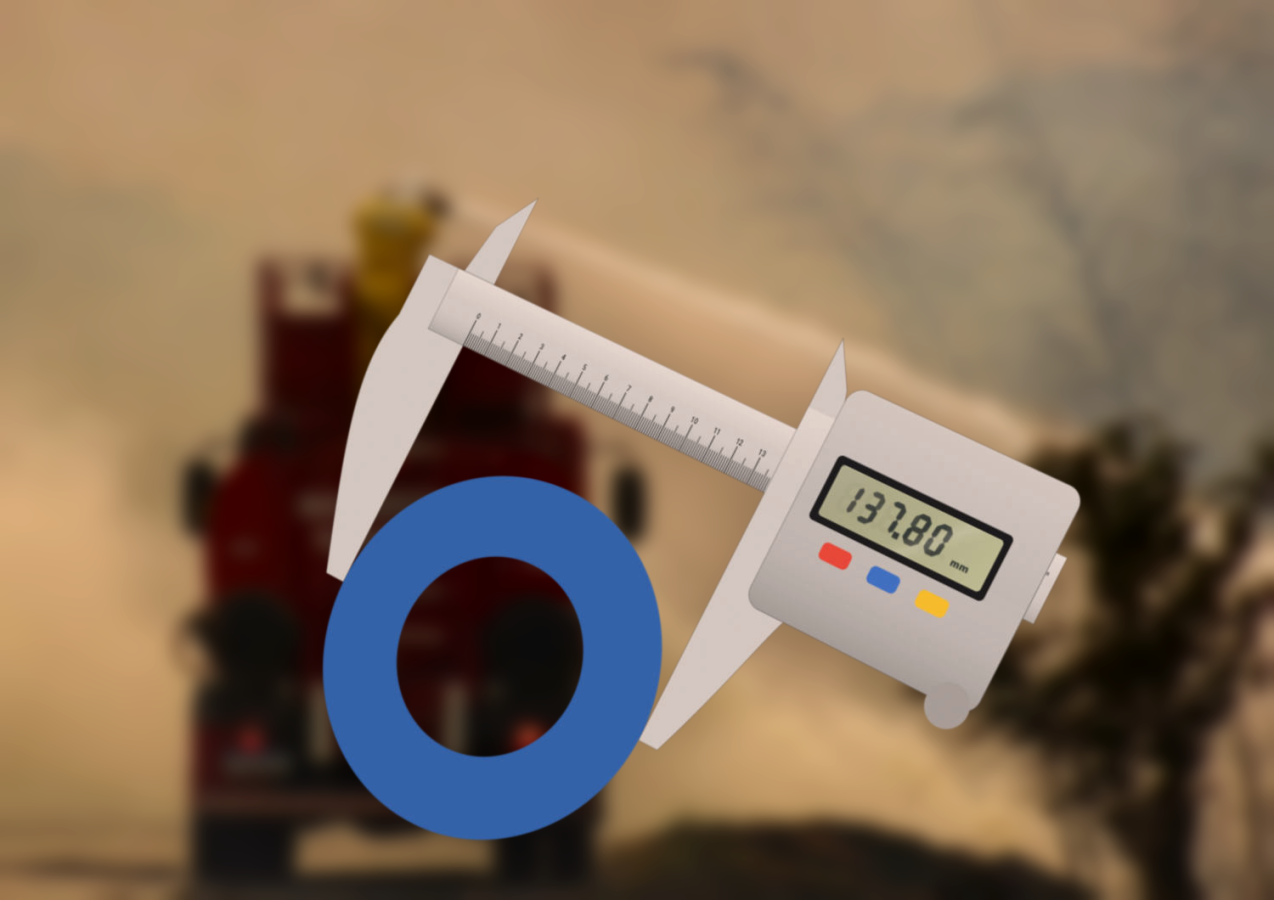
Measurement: 137.80,mm
